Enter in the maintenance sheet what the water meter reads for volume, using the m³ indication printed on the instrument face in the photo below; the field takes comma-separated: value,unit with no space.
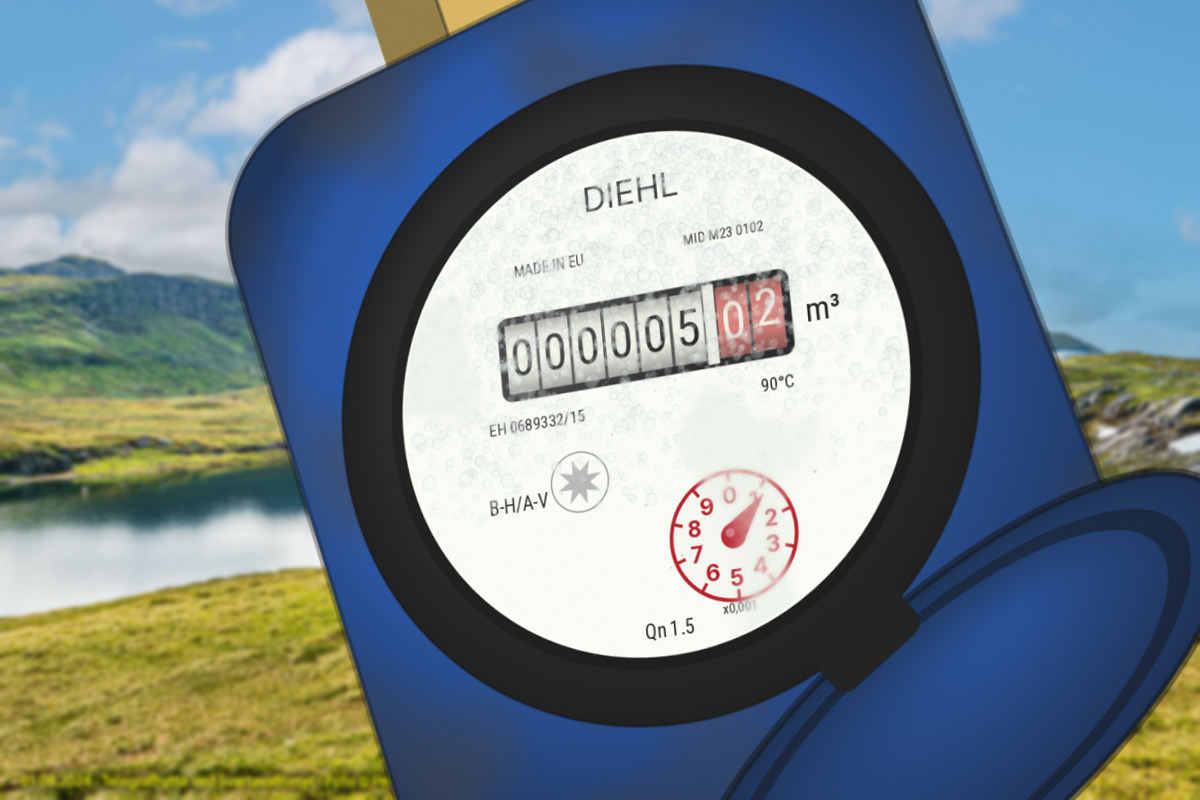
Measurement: 5.021,m³
